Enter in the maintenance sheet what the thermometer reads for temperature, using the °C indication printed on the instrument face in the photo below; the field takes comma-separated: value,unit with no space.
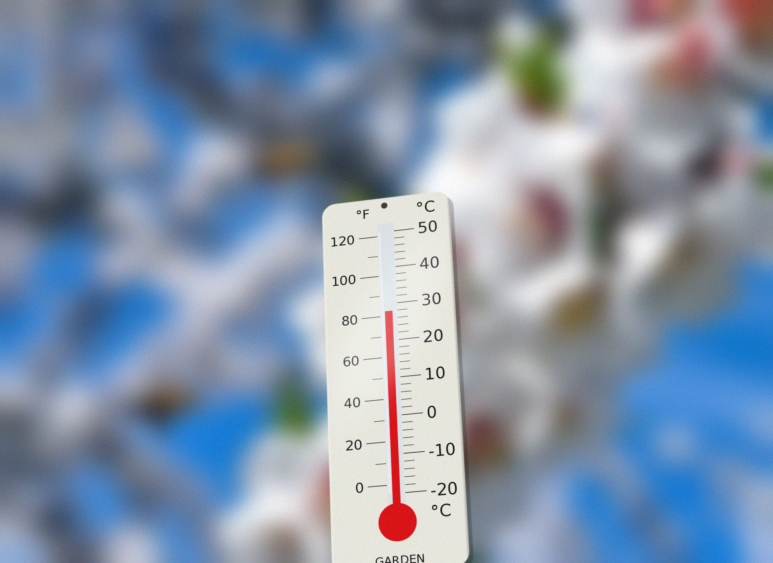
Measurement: 28,°C
